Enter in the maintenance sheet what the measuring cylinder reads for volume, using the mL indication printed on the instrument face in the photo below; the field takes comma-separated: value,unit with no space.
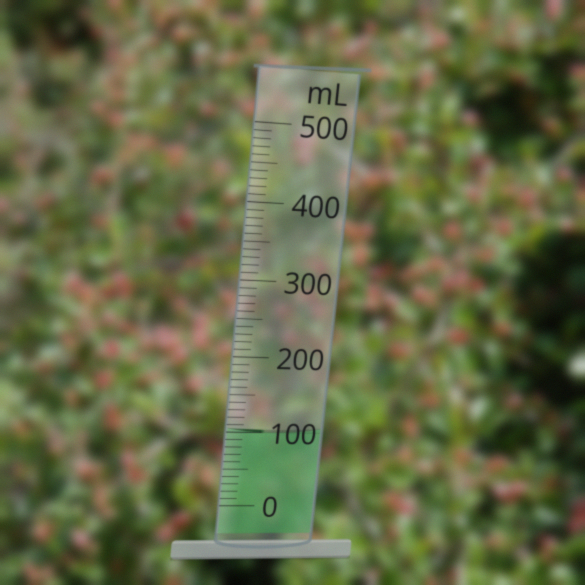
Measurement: 100,mL
